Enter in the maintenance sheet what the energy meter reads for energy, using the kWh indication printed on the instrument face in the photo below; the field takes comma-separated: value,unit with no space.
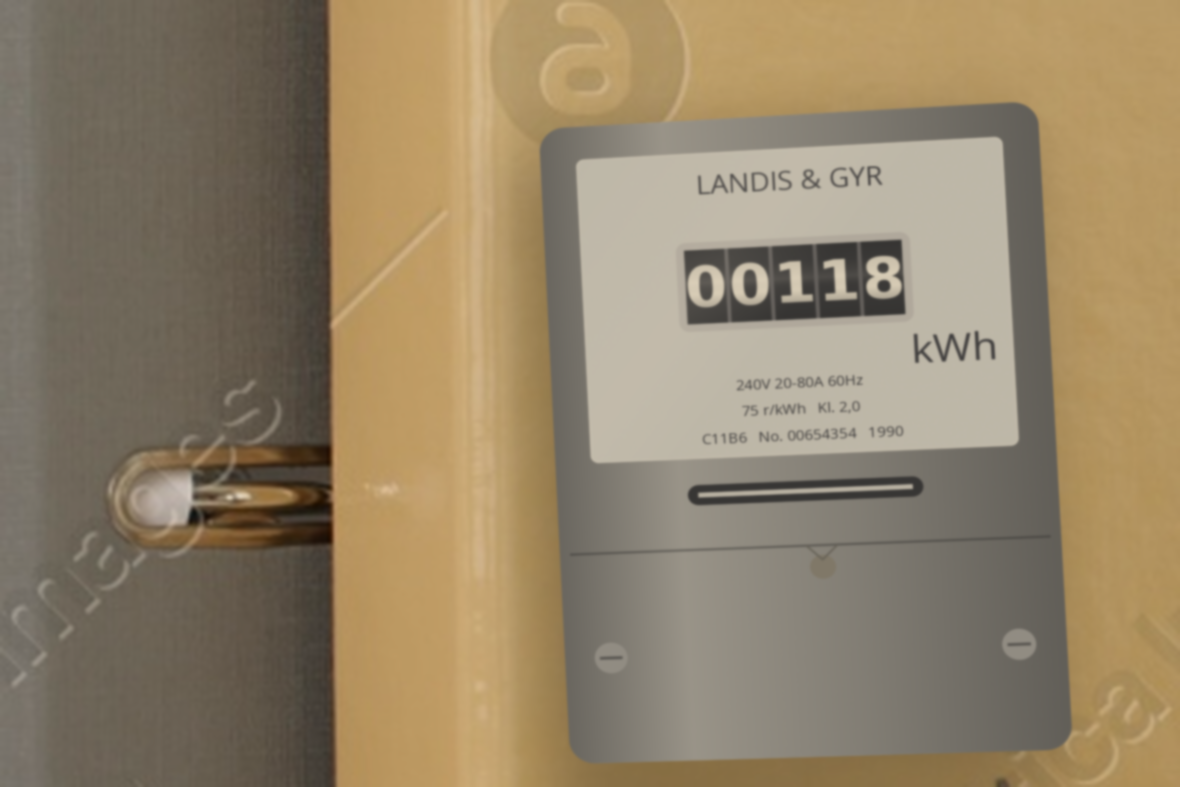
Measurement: 118,kWh
